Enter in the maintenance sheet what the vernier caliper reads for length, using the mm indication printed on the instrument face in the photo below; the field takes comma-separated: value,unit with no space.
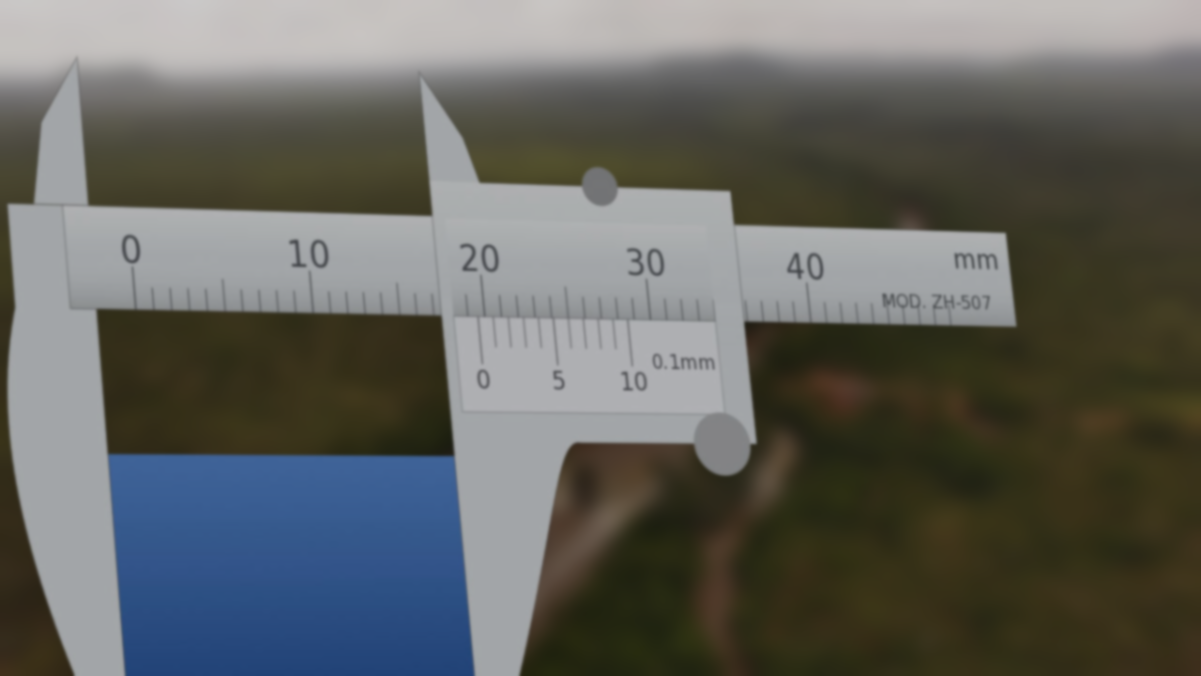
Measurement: 19.6,mm
